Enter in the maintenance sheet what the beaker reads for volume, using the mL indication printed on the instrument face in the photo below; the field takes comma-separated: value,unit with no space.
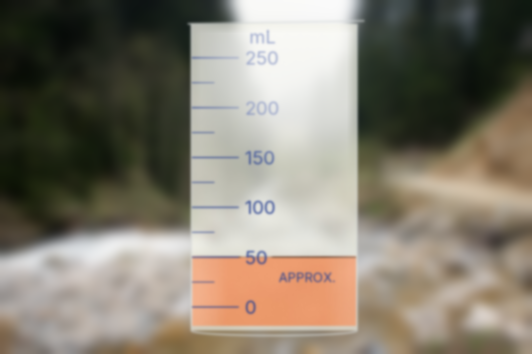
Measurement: 50,mL
